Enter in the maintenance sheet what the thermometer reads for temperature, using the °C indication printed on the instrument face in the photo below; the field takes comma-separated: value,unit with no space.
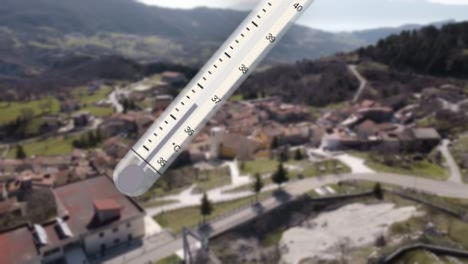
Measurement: 36.6,°C
